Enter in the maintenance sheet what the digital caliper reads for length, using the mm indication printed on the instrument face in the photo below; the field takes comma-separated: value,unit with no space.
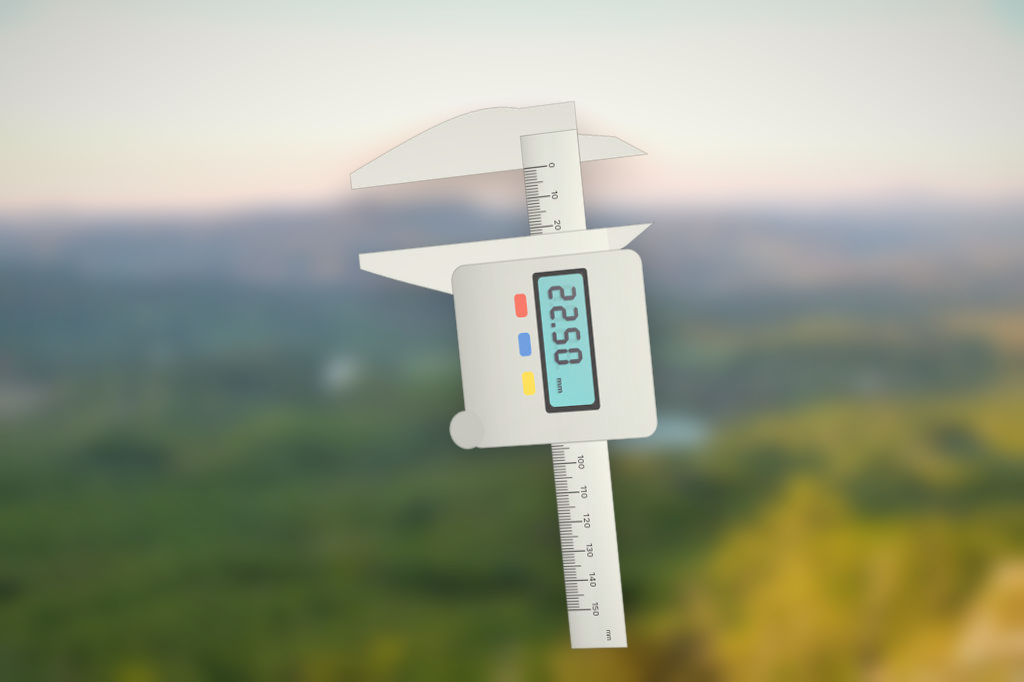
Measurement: 22.50,mm
